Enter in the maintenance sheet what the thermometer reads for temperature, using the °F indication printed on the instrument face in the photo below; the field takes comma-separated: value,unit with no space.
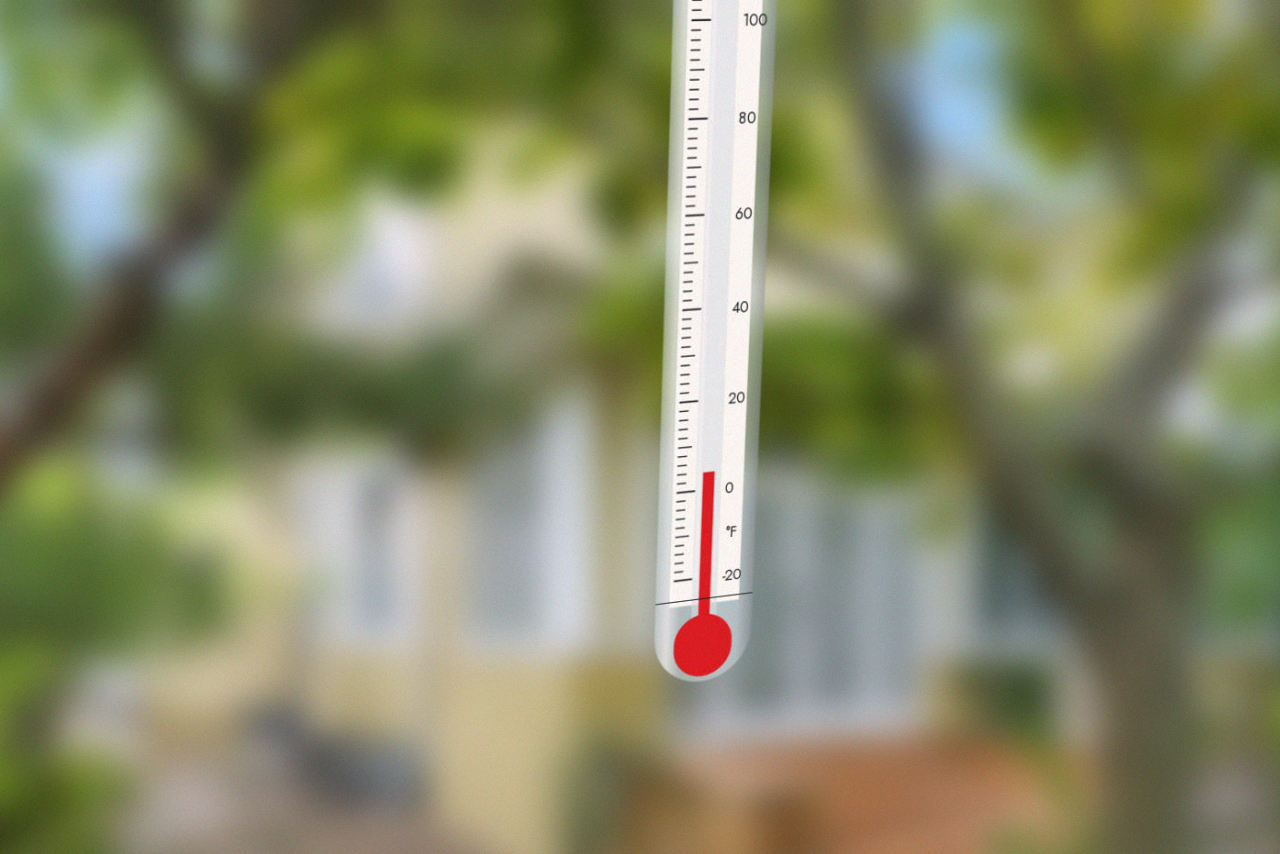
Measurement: 4,°F
